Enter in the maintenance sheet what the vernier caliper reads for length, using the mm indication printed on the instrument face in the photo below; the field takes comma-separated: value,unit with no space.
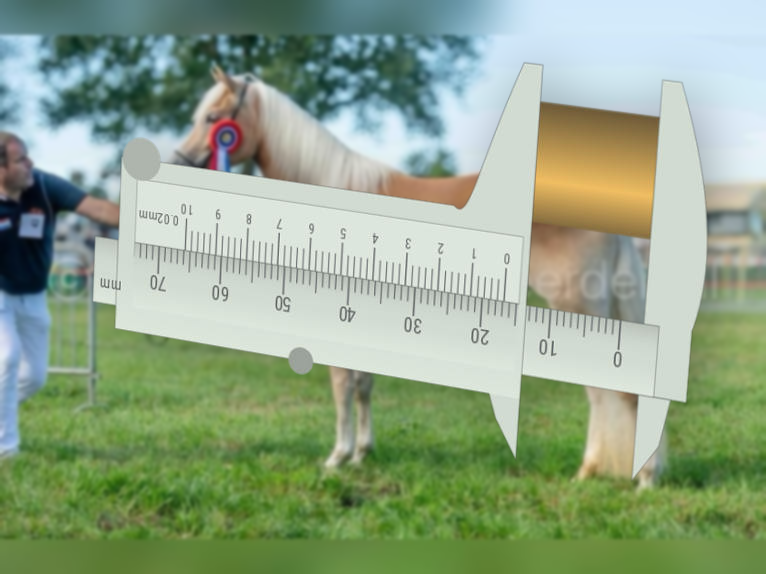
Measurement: 16.8,mm
